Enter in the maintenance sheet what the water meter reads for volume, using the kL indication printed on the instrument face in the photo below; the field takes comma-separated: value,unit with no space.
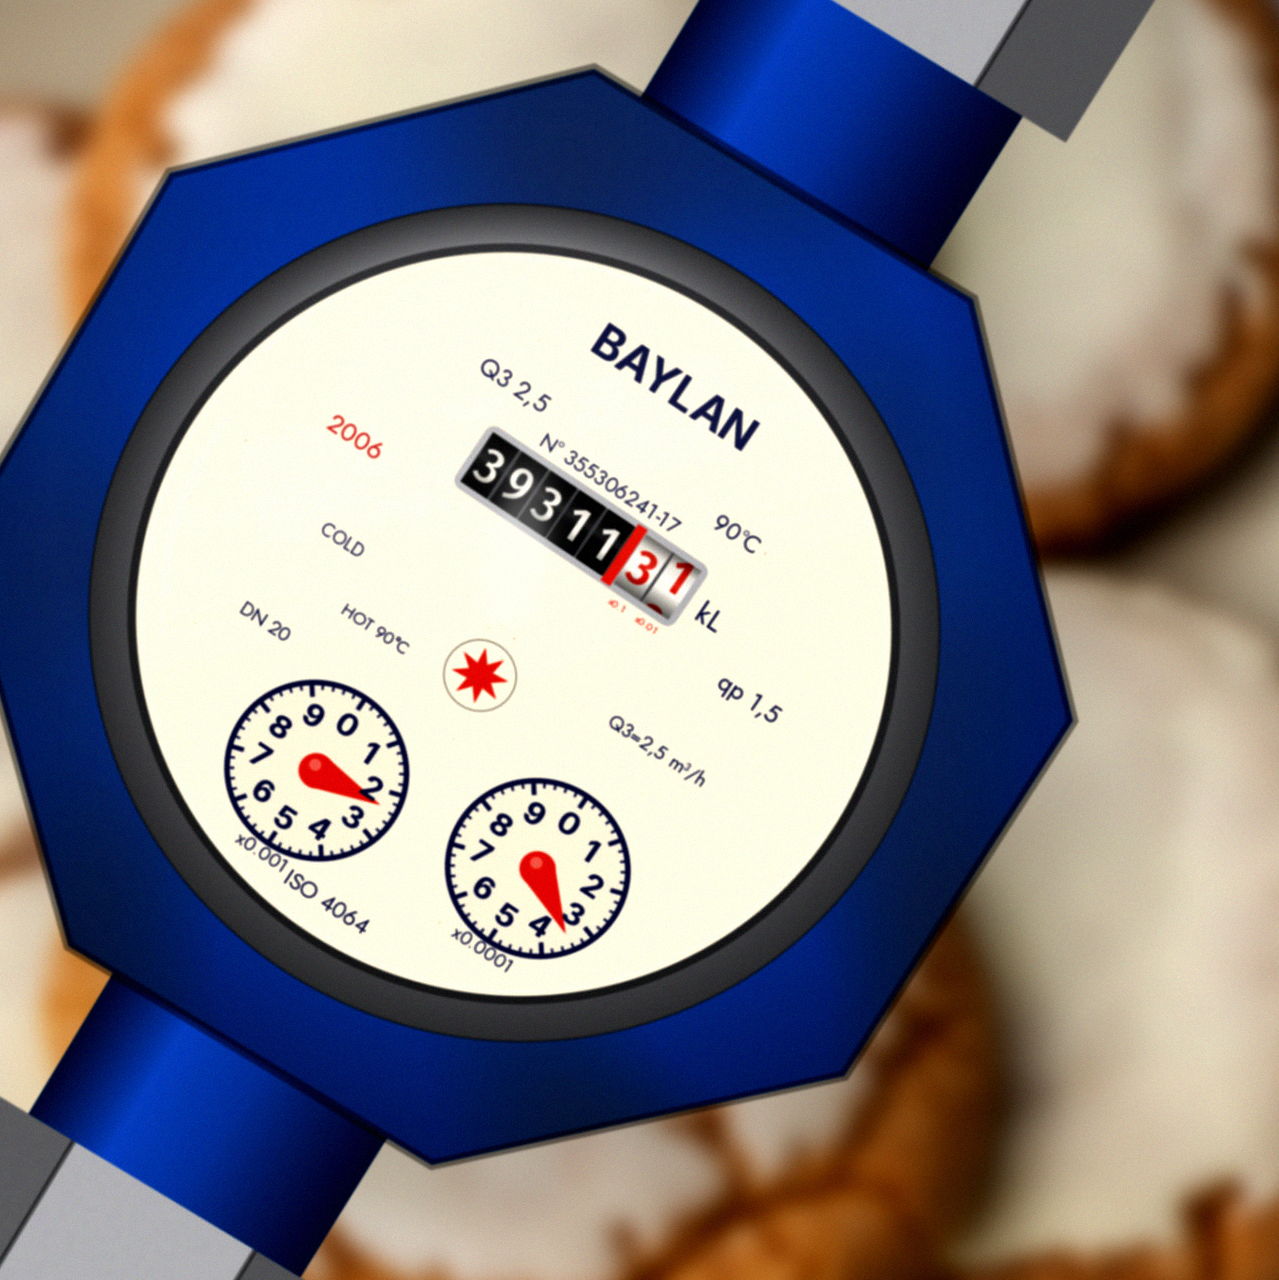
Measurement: 39311.3123,kL
